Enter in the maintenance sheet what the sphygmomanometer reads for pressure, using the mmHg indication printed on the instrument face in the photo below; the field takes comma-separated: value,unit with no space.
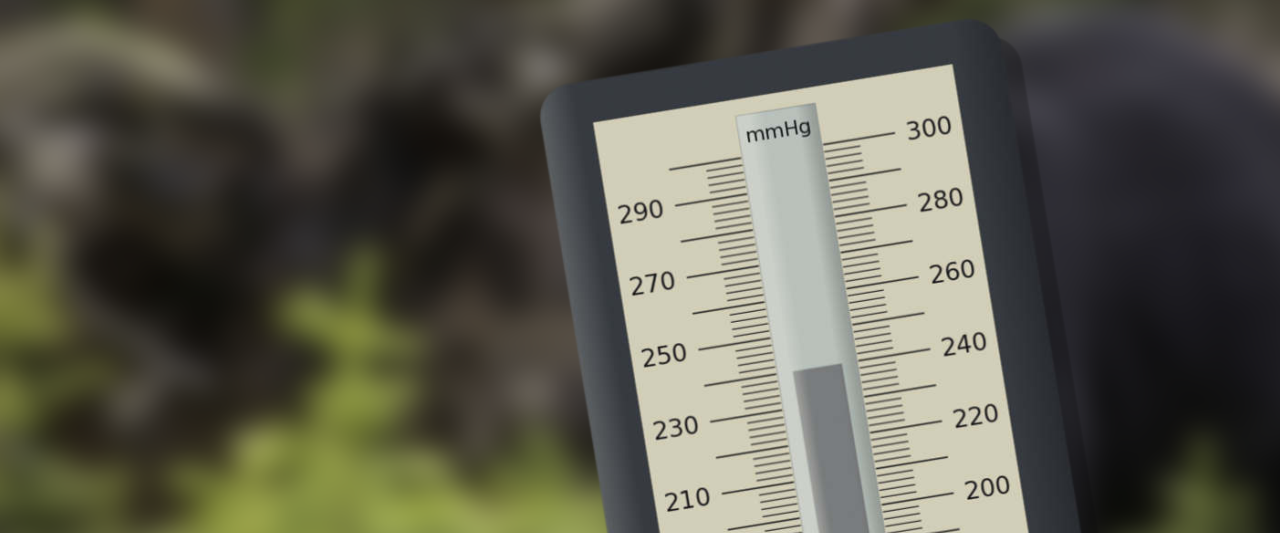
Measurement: 240,mmHg
